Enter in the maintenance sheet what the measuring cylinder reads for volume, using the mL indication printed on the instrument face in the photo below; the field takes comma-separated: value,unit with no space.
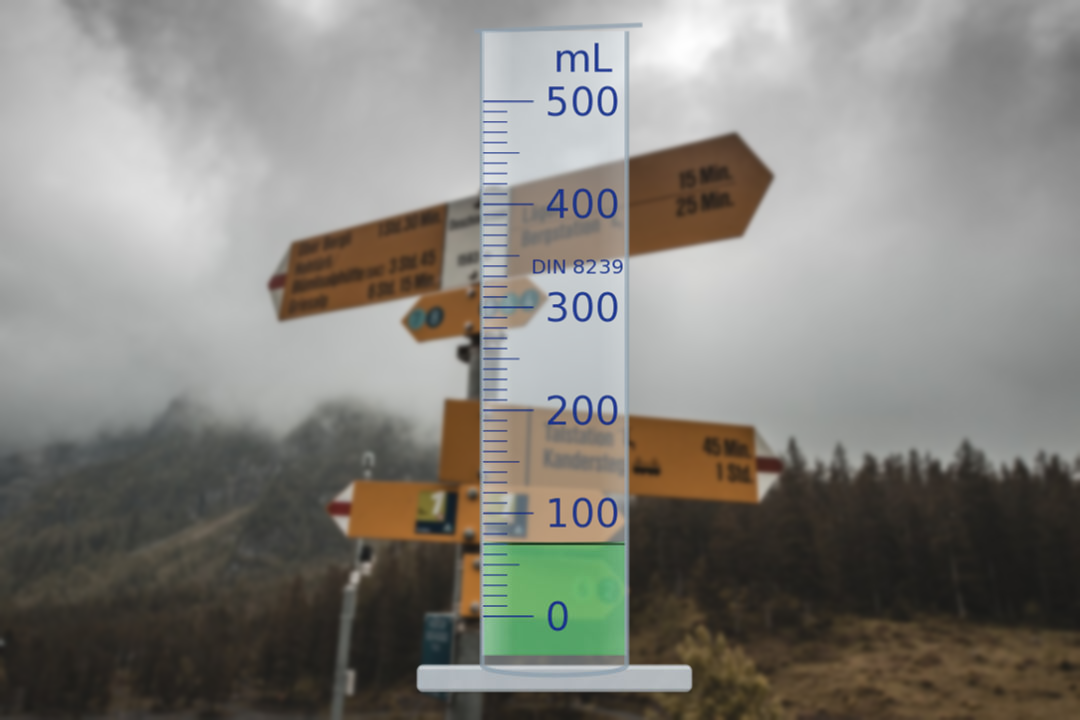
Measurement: 70,mL
